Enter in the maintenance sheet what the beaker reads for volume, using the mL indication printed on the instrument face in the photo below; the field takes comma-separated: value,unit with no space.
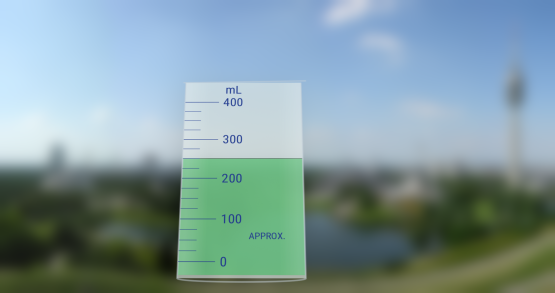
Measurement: 250,mL
